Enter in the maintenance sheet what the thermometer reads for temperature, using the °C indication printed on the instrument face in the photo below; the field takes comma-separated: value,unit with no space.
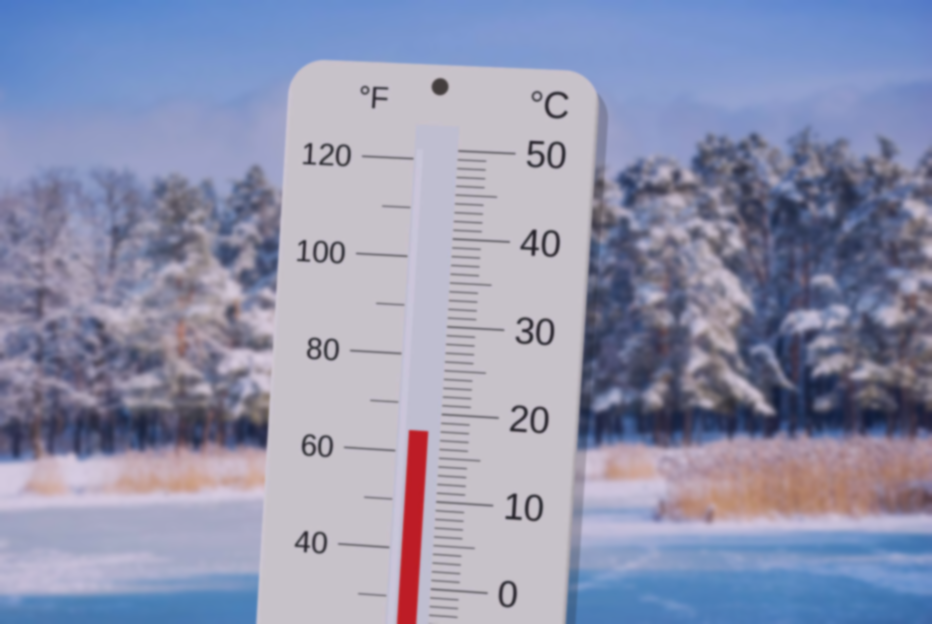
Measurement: 18,°C
